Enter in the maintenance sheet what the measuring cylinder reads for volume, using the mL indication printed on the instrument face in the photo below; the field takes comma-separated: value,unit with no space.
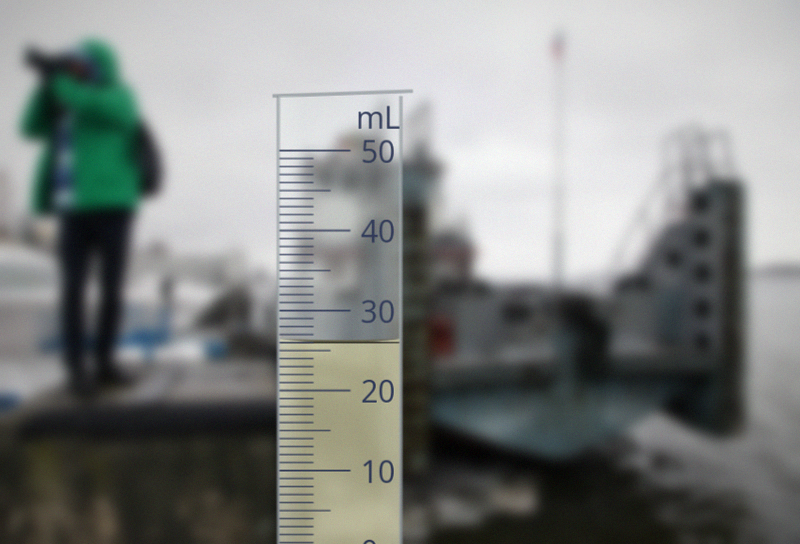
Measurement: 26,mL
